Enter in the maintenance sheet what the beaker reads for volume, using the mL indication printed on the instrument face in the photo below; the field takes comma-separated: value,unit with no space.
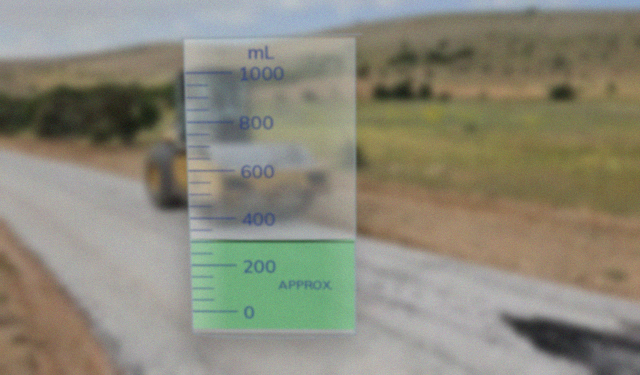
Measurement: 300,mL
